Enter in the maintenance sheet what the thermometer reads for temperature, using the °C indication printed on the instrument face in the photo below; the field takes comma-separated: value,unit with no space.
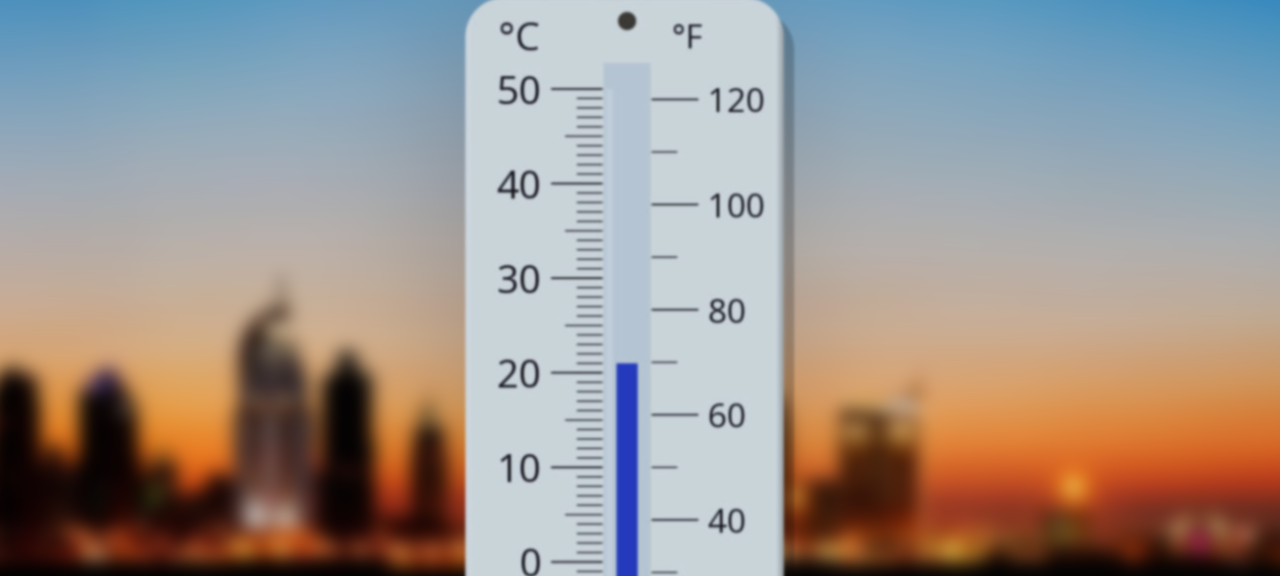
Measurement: 21,°C
